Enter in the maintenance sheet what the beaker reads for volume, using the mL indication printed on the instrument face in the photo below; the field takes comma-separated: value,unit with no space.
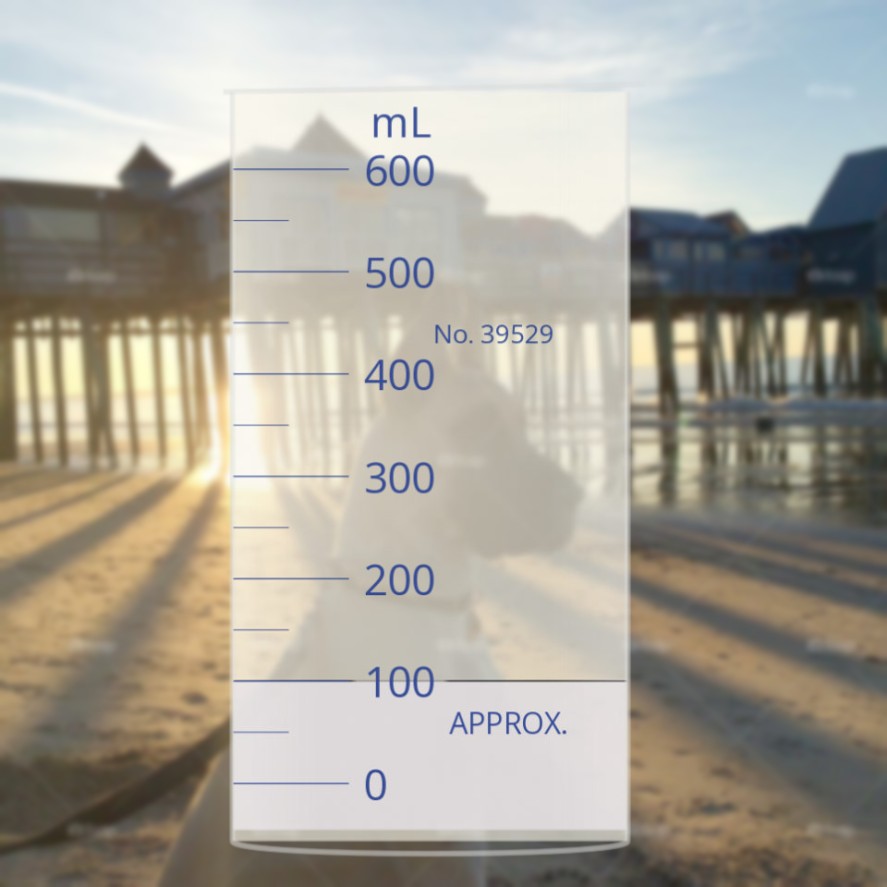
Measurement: 100,mL
